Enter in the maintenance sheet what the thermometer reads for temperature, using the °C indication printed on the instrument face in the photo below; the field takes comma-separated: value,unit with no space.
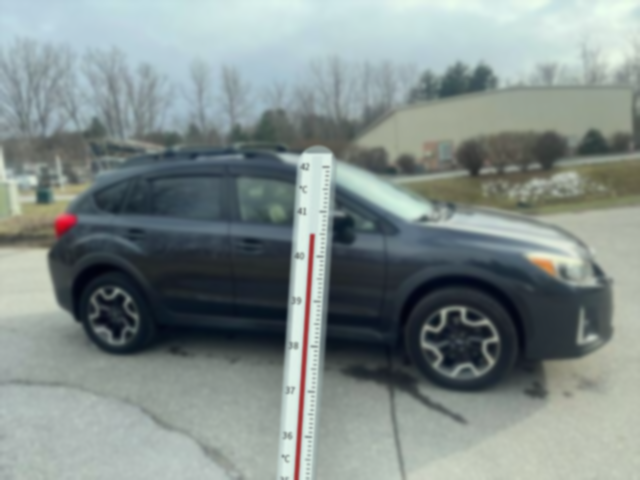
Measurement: 40.5,°C
